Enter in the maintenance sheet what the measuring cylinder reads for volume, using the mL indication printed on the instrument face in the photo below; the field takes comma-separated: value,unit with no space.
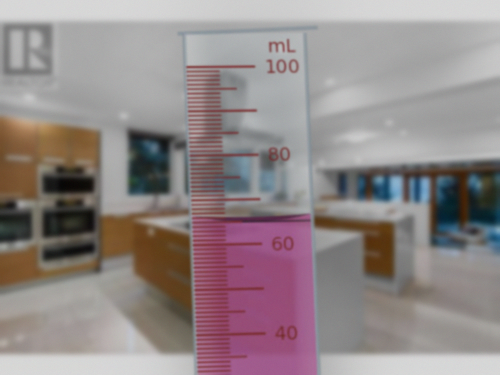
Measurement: 65,mL
